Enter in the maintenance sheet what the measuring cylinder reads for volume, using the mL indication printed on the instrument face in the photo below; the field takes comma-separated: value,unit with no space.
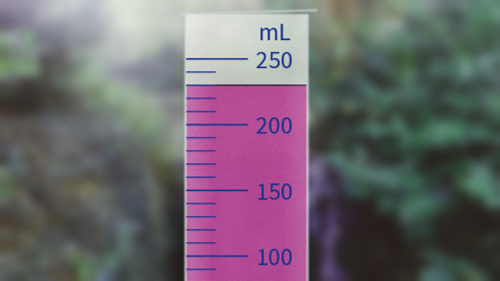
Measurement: 230,mL
